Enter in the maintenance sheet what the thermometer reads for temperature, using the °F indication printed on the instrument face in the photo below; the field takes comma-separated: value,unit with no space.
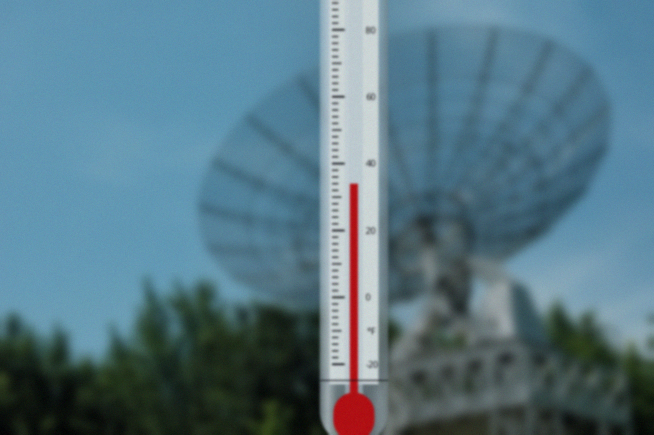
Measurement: 34,°F
